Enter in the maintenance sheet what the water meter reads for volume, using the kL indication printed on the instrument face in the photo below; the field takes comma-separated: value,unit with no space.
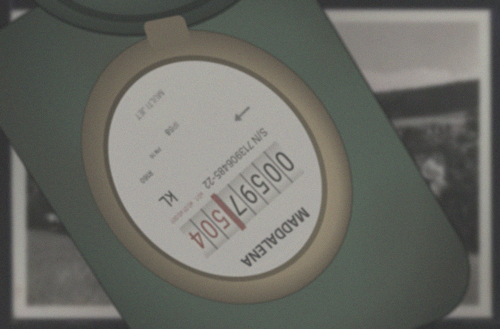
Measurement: 597.504,kL
